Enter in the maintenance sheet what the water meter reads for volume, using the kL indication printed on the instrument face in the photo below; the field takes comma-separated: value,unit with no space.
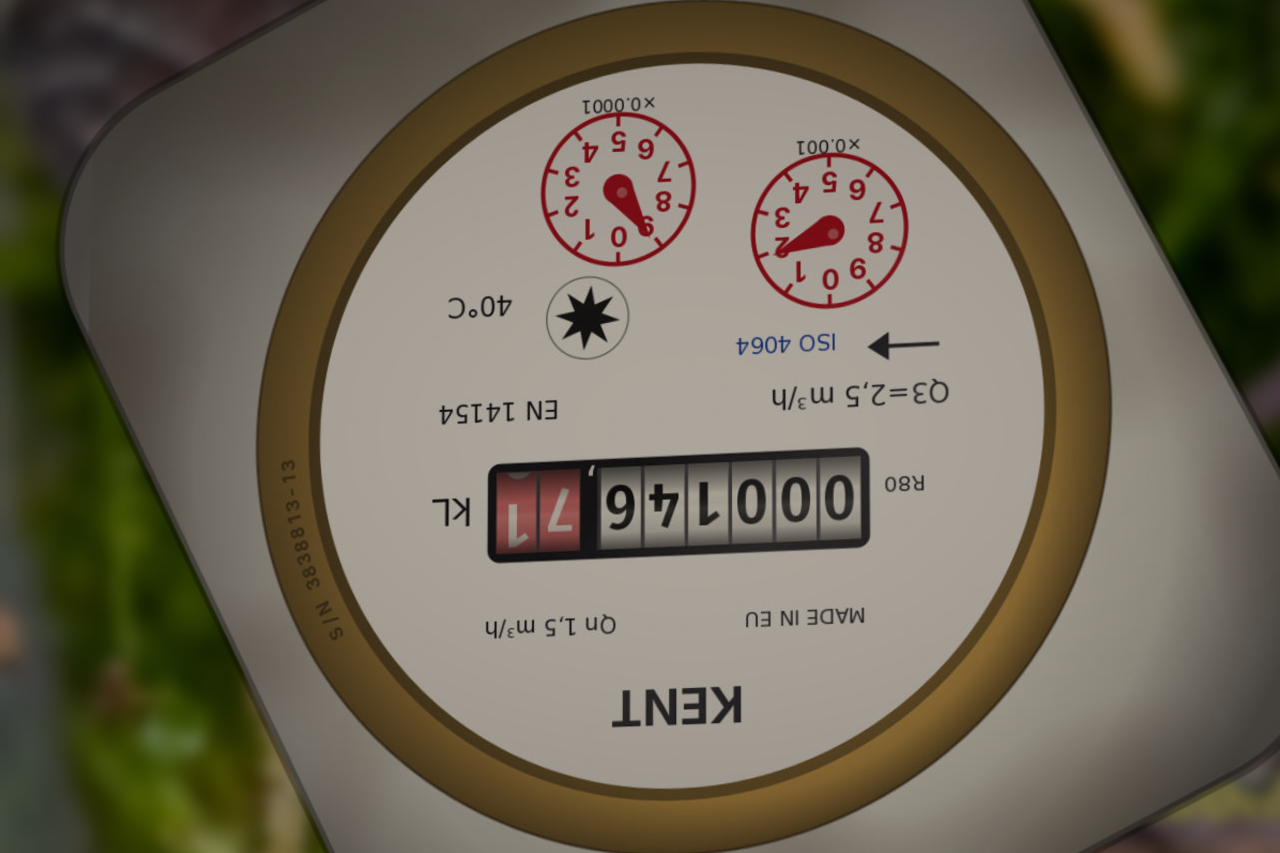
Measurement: 146.7119,kL
